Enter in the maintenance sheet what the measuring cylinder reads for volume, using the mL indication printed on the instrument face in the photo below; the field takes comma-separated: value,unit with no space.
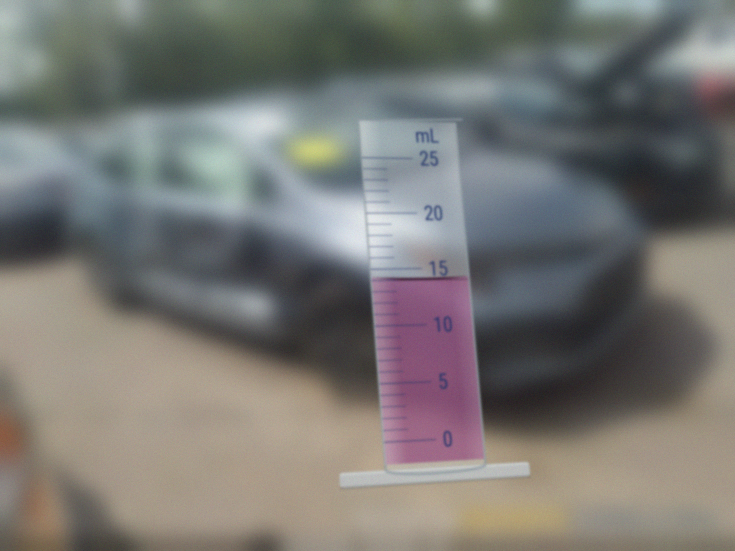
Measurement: 14,mL
